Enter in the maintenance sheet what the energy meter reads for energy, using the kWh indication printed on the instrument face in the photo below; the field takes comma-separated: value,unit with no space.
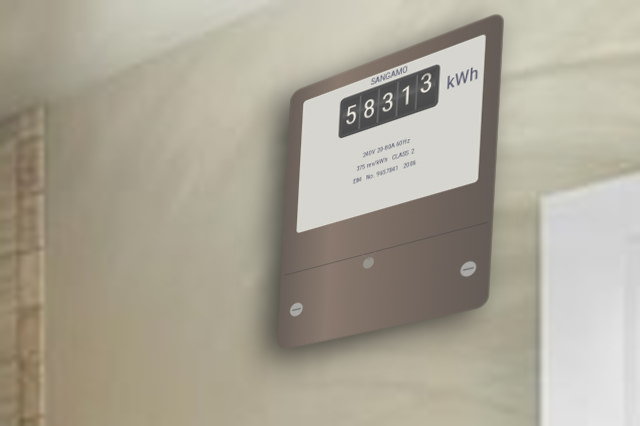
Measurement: 58313,kWh
